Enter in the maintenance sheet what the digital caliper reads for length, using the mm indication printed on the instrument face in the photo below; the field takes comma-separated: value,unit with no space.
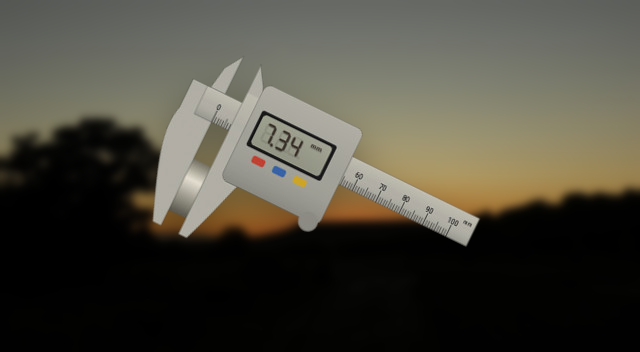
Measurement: 7.34,mm
